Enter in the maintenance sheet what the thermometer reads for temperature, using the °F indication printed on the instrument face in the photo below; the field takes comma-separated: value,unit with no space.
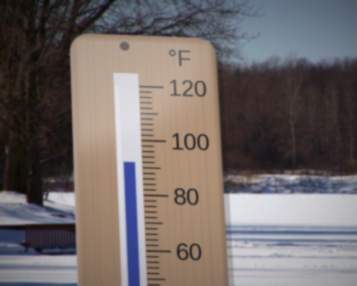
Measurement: 92,°F
